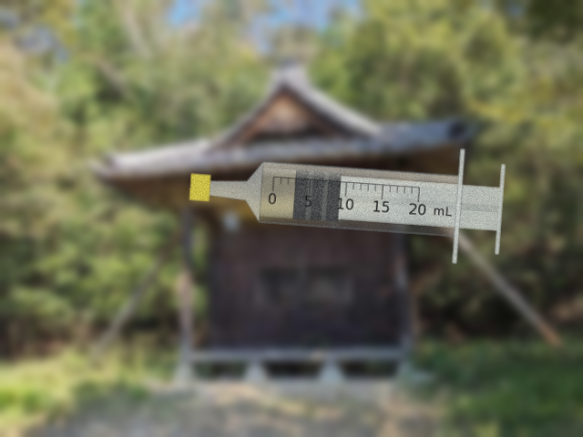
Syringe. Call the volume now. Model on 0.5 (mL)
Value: 3 (mL)
